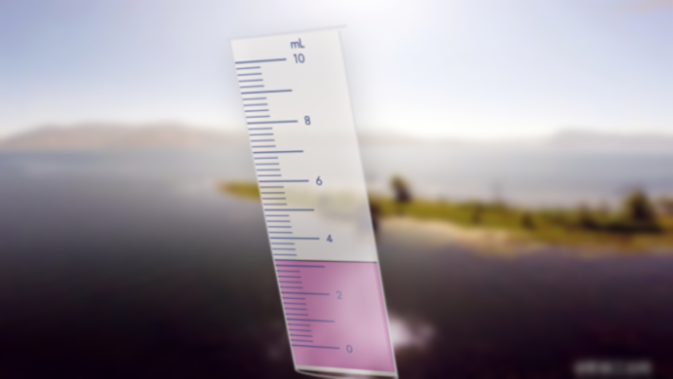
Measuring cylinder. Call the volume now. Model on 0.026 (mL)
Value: 3.2 (mL)
